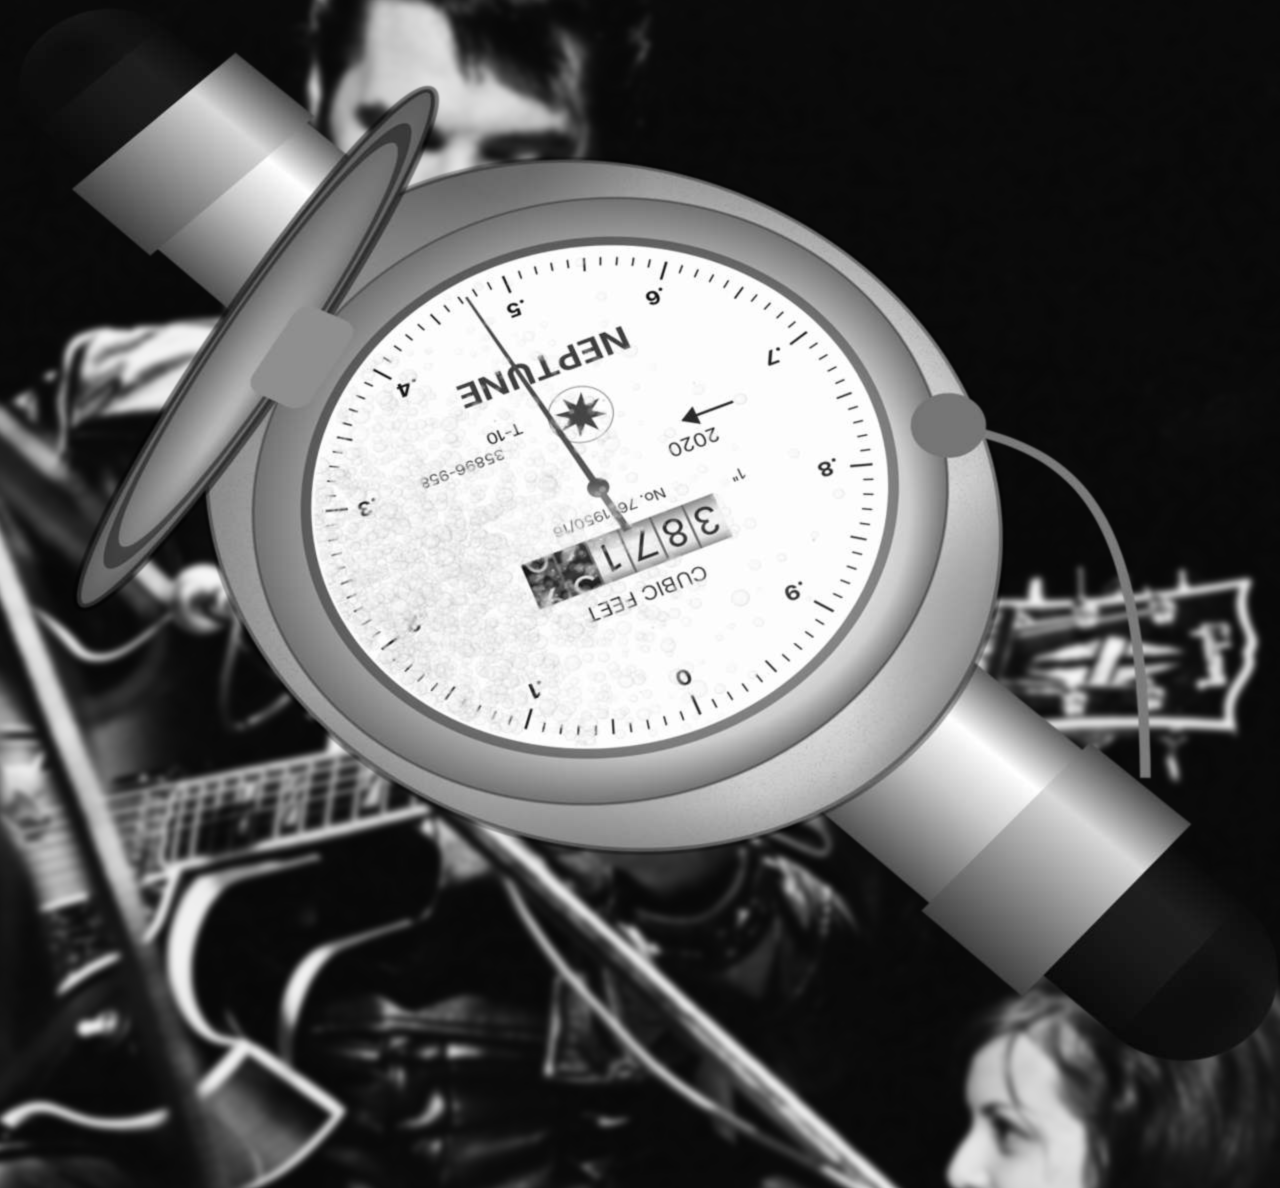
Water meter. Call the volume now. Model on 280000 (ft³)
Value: 387159.47 (ft³)
